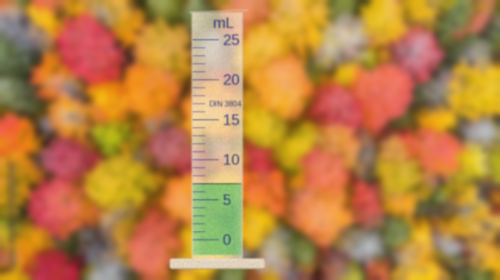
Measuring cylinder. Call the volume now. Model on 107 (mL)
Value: 7 (mL)
